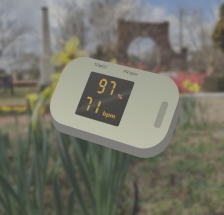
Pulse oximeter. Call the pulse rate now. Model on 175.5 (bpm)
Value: 71 (bpm)
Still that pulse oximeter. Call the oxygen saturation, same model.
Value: 97 (%)
